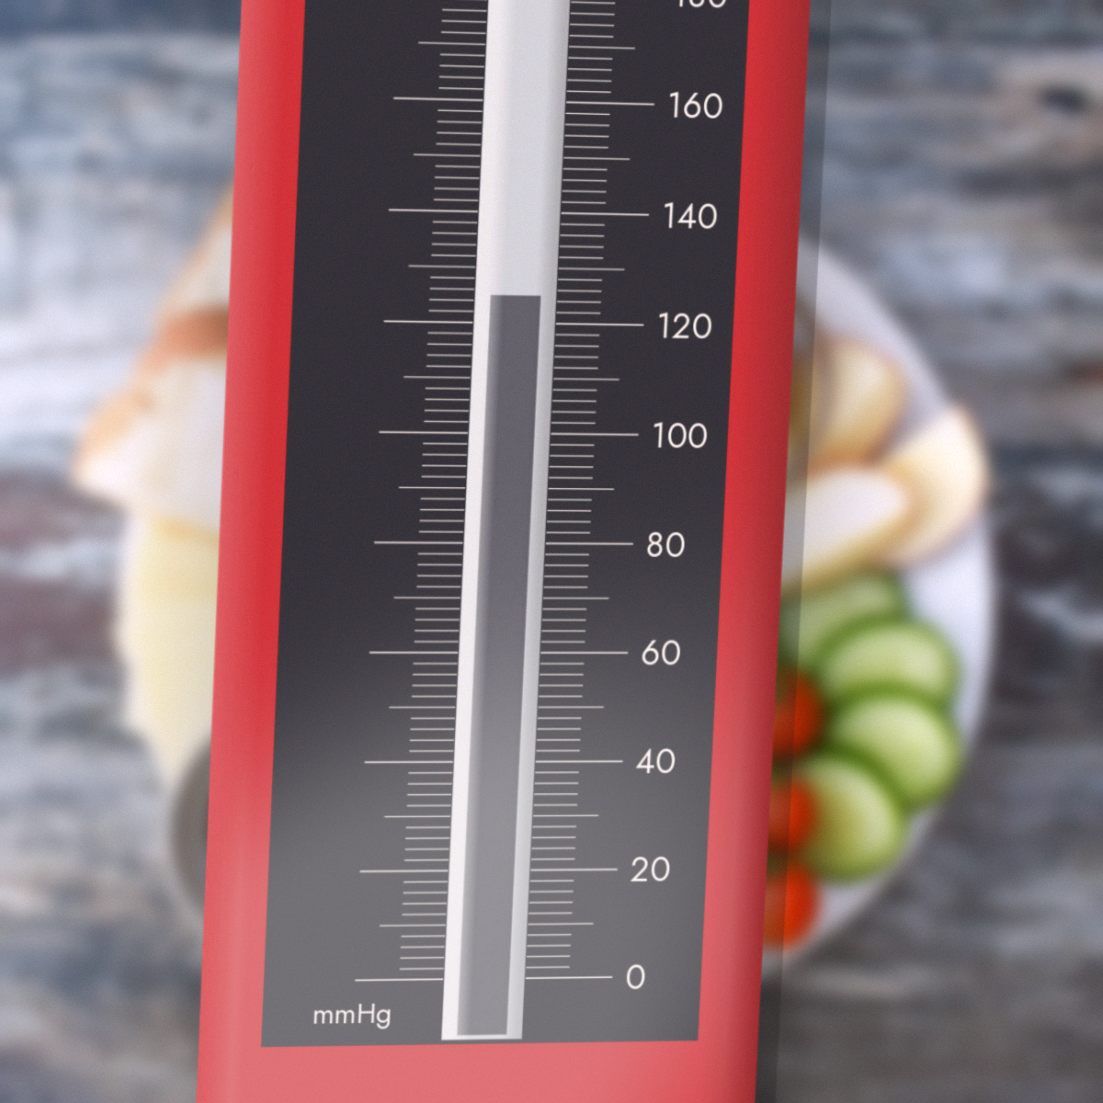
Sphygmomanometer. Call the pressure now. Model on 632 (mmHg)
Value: 125 (mmHg)
